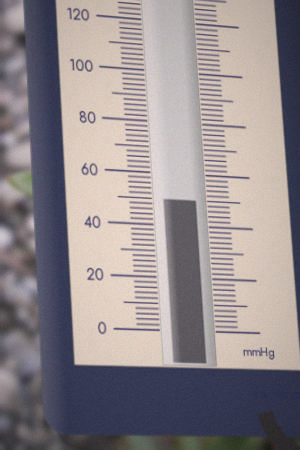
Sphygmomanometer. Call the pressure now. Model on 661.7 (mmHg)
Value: 50 (mmHg)
